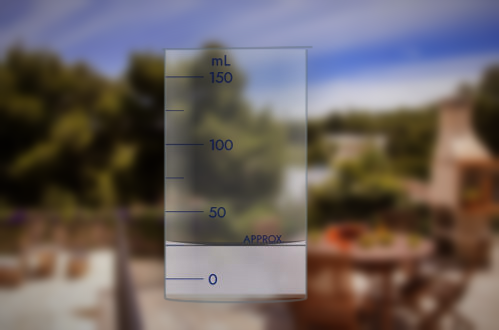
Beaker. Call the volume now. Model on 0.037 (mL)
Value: 25 (mL)
